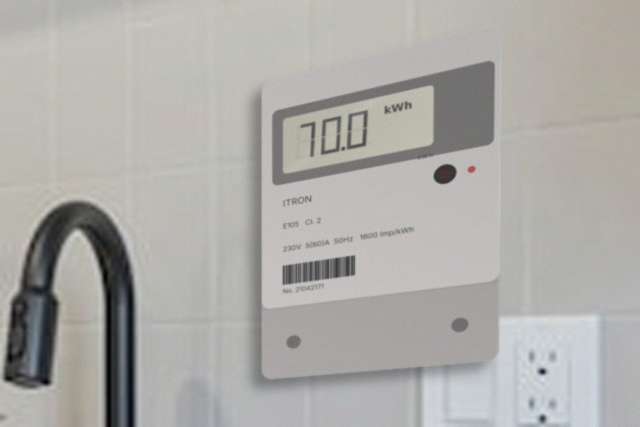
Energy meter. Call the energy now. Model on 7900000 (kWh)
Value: 70.0 (kWh)
